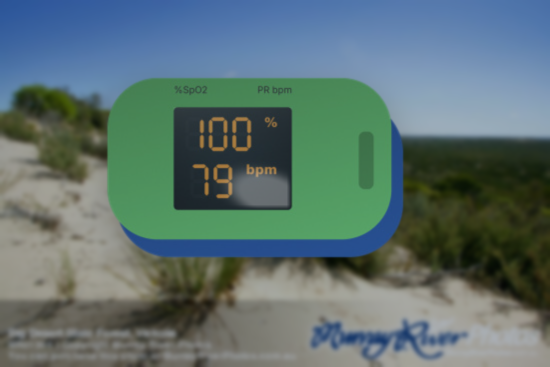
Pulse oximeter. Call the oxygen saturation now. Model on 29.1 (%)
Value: 100 (%)
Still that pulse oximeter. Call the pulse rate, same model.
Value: 79 (bpm)
